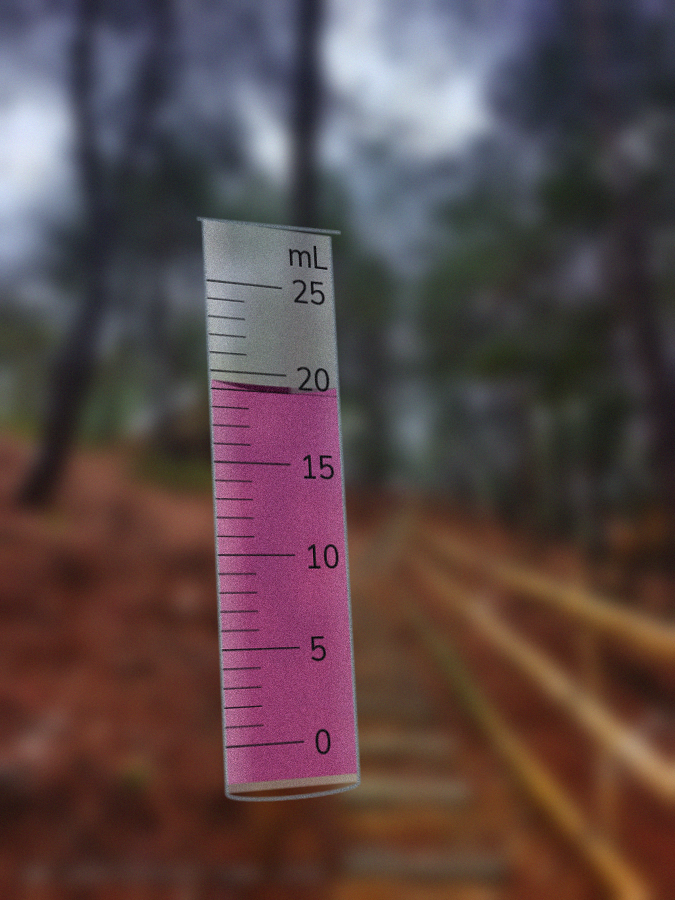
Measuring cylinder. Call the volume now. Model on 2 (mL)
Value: 19 (mL)
